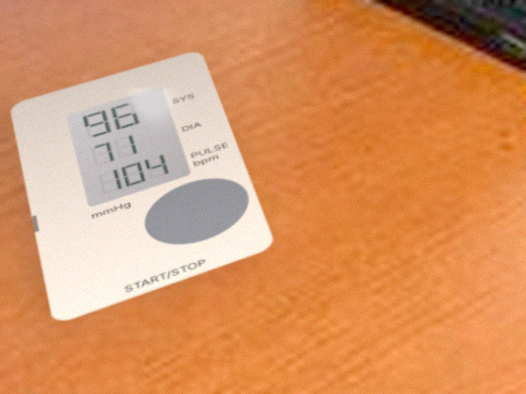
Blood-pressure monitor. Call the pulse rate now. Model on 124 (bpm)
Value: 104 (bpm)
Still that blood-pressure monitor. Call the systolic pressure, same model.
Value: 96 (mmHg)
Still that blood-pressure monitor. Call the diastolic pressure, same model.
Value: 71 (mmHg)
